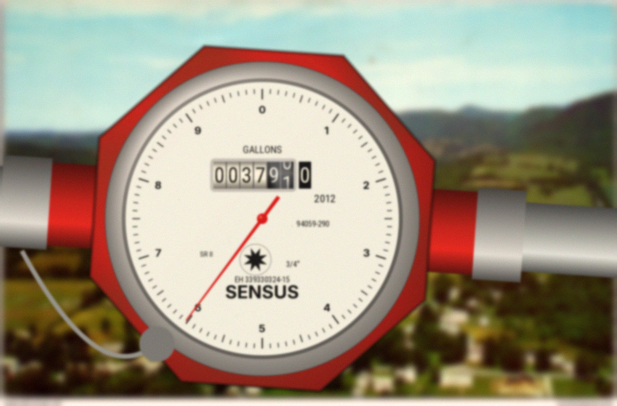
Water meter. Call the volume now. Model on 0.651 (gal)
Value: 37906.0 (gal)
